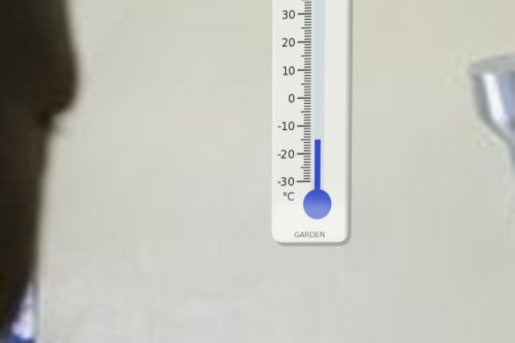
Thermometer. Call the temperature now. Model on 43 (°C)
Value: -15 (°C)
